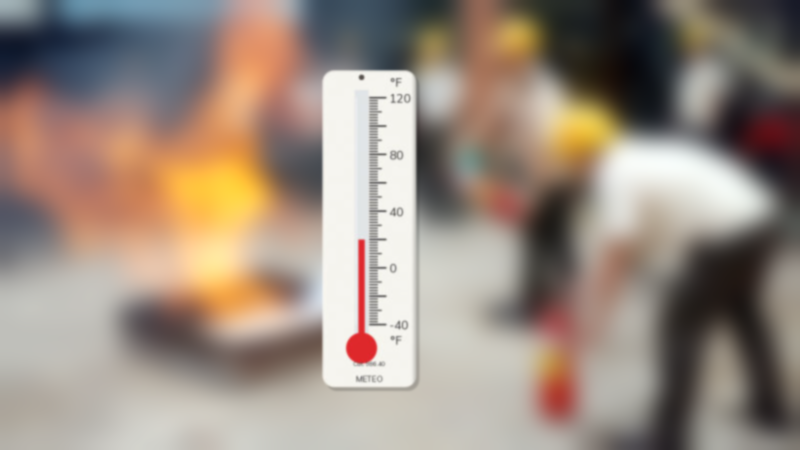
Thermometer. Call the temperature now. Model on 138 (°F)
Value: 20 (°F)
